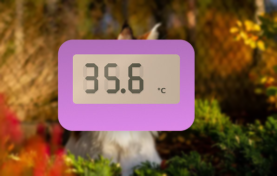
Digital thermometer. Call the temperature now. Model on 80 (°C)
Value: 35.6 (°C)
